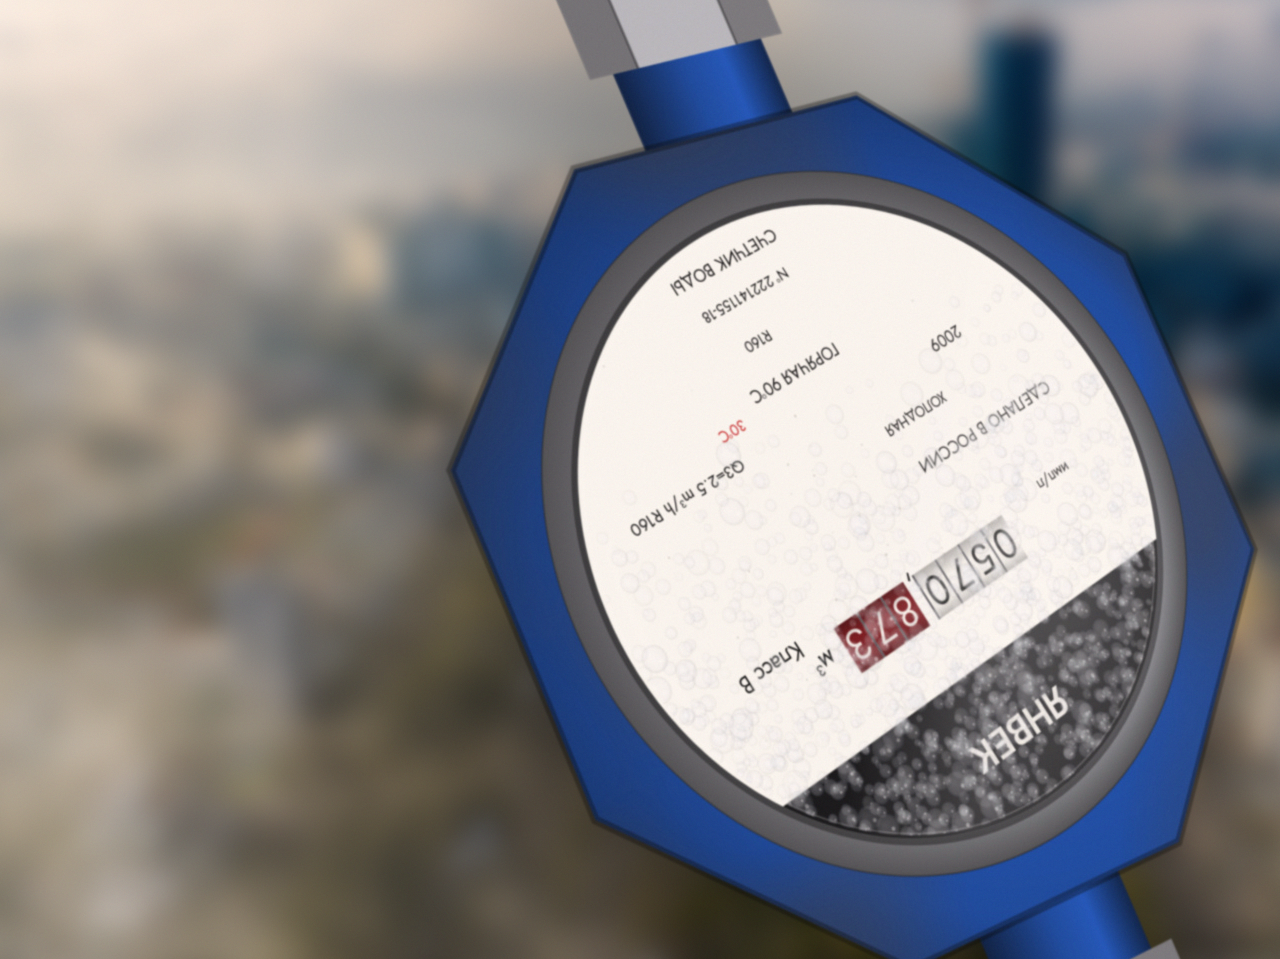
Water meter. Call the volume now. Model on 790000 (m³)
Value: 570.873 (m³)
